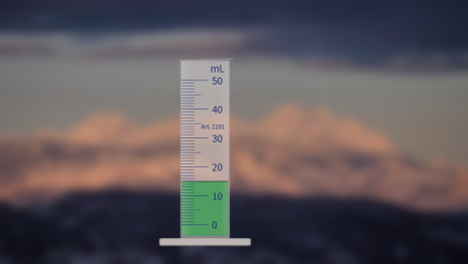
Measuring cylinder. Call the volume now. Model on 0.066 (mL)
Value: 15 (mL)
